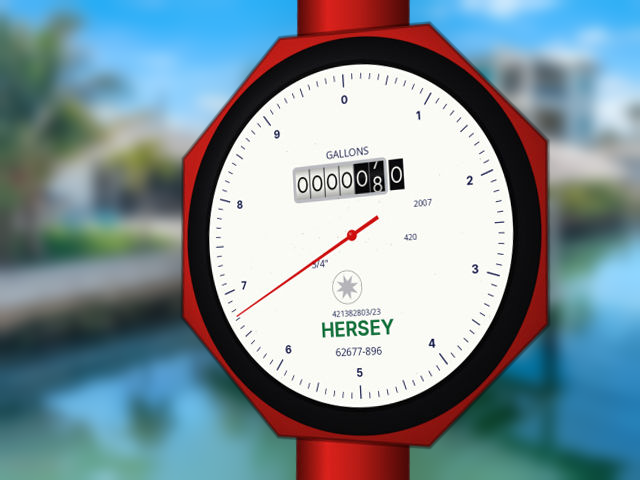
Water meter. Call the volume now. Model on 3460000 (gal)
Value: 76.7 (gal)
